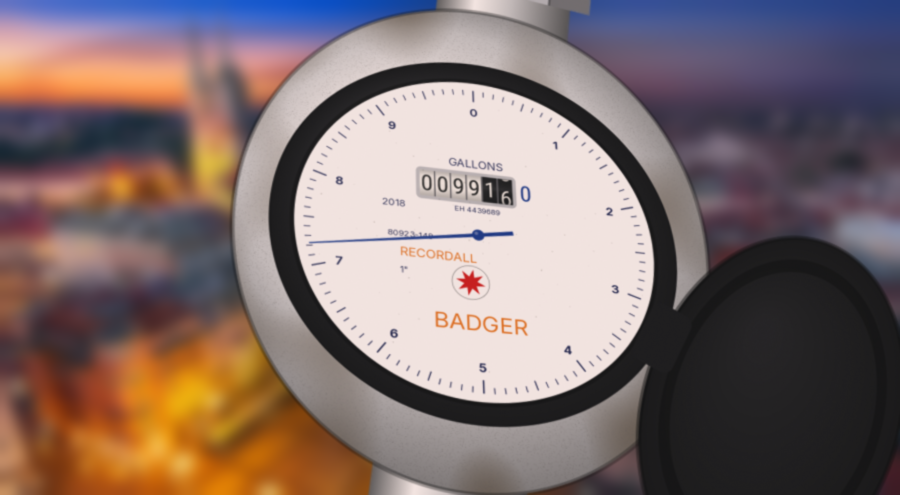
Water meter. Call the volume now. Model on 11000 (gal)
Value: 99157.2 (gal)
